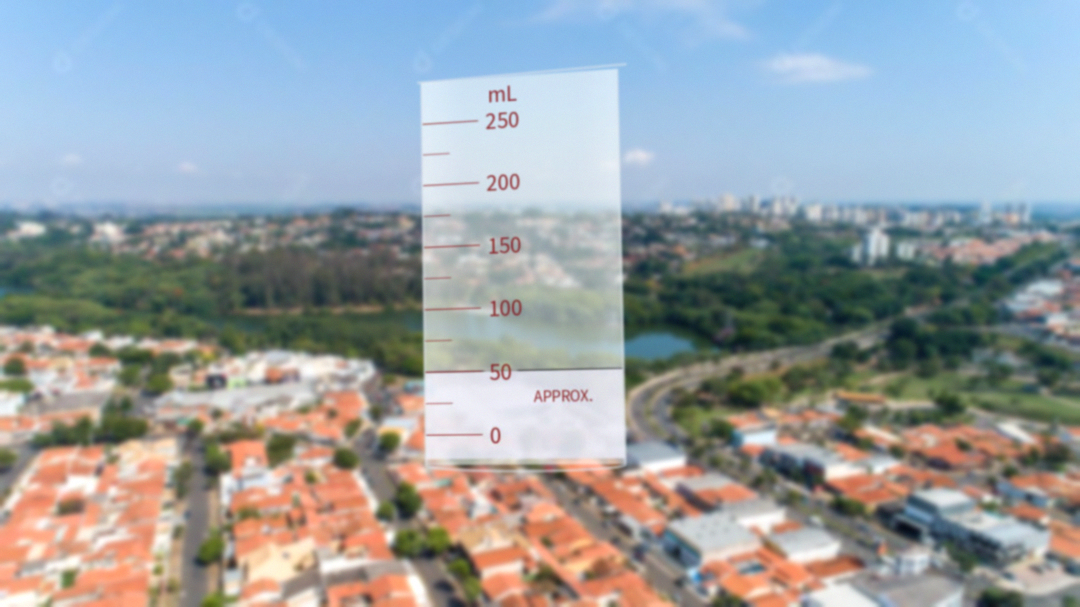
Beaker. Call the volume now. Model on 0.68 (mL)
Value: 50 (mL)
